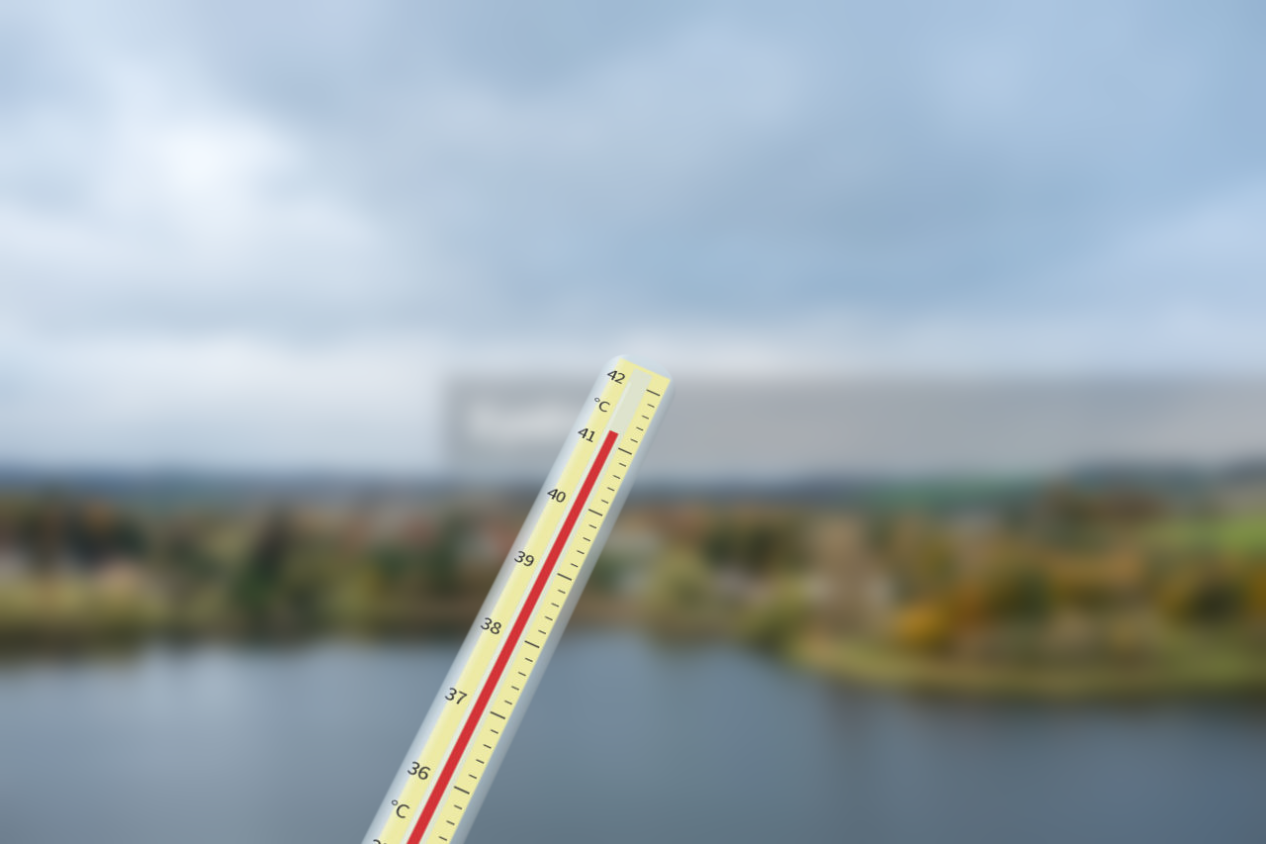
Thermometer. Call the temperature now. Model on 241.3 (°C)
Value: 41.2 (°C)
